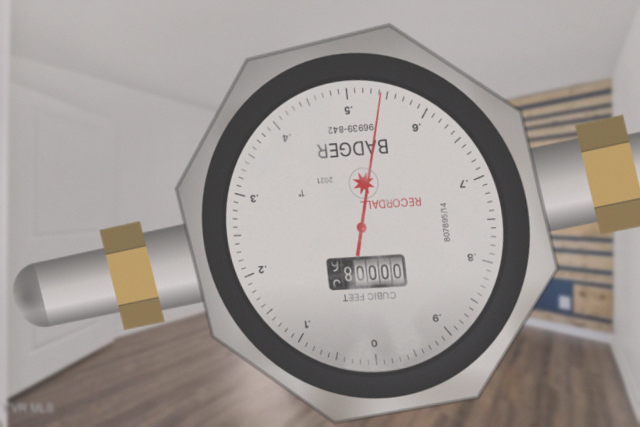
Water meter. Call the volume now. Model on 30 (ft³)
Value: 85.54 (ft³)
